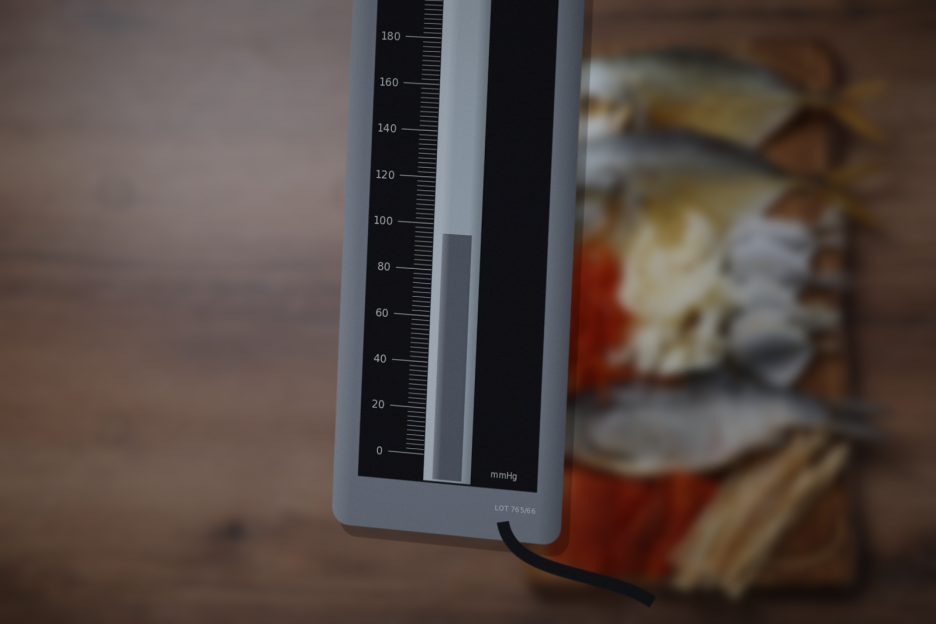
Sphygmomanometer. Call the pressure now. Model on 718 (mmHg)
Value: 96 (mmHg)
